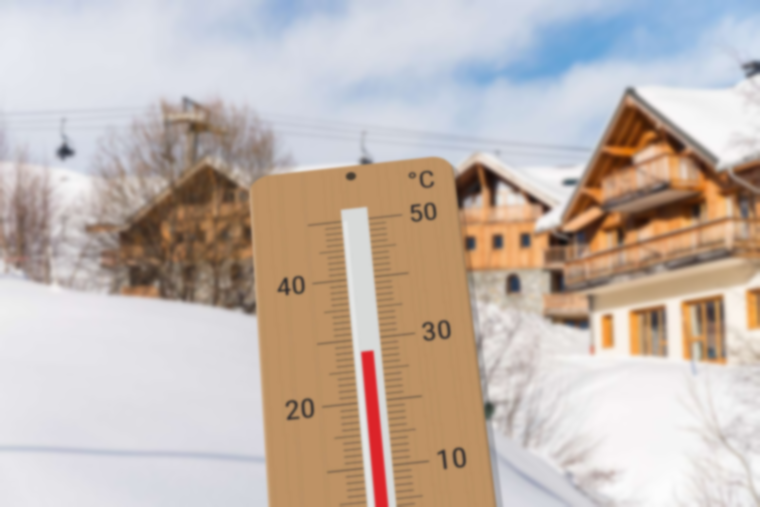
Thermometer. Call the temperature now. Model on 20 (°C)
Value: 28 (°C)
